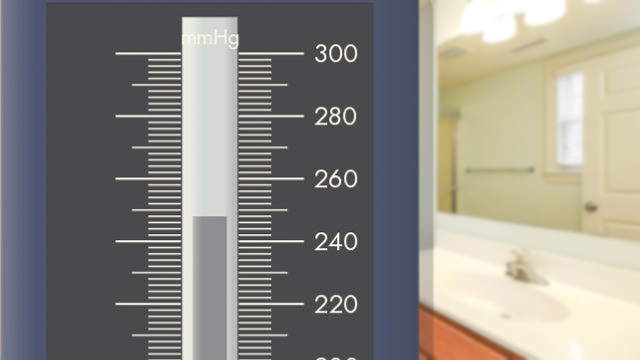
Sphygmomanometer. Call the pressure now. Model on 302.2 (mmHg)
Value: 248 (mmHg)
